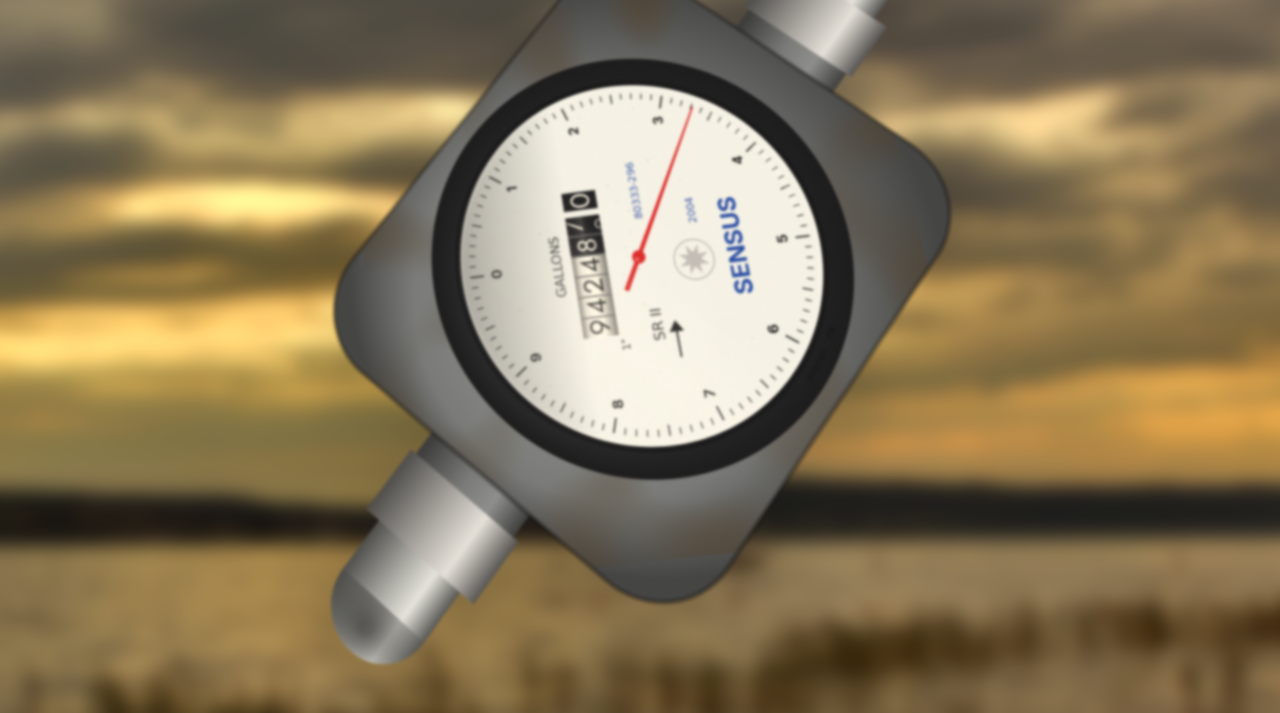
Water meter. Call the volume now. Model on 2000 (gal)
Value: 9424873.3 (gal)
